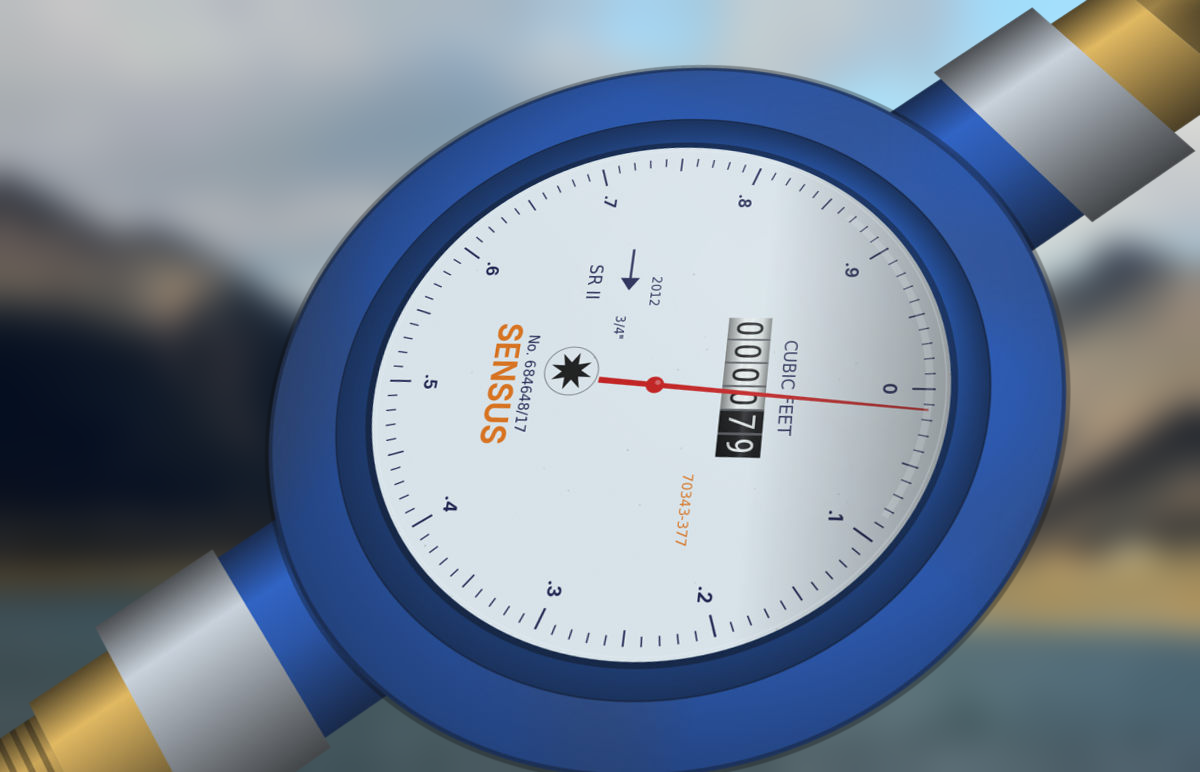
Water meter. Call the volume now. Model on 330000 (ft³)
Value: 79.01 (ft³)
